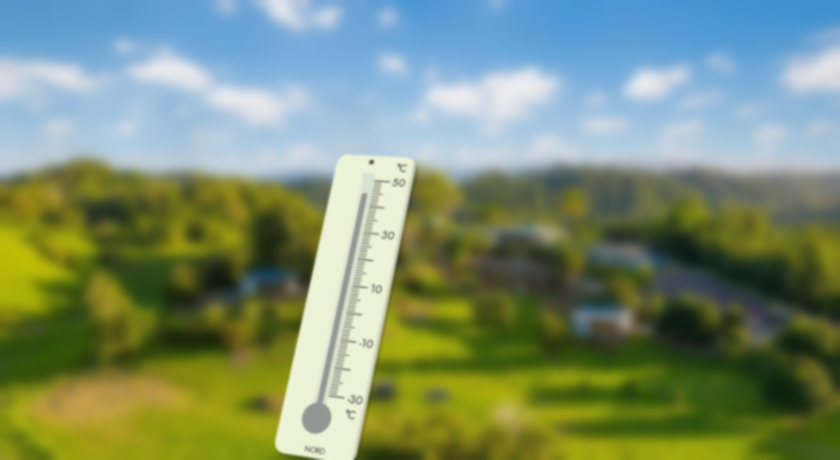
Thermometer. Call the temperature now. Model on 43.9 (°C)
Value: 45 (°C)
